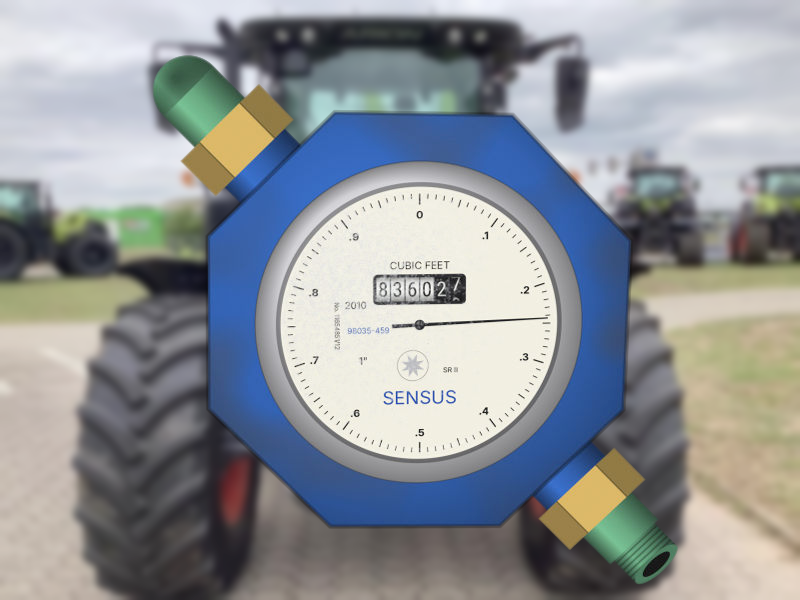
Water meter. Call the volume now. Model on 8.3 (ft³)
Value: 836027.24 (ft³)
